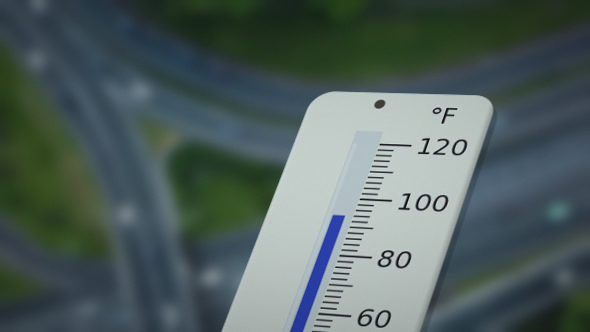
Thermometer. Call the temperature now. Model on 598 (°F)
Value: 94 (°F)
